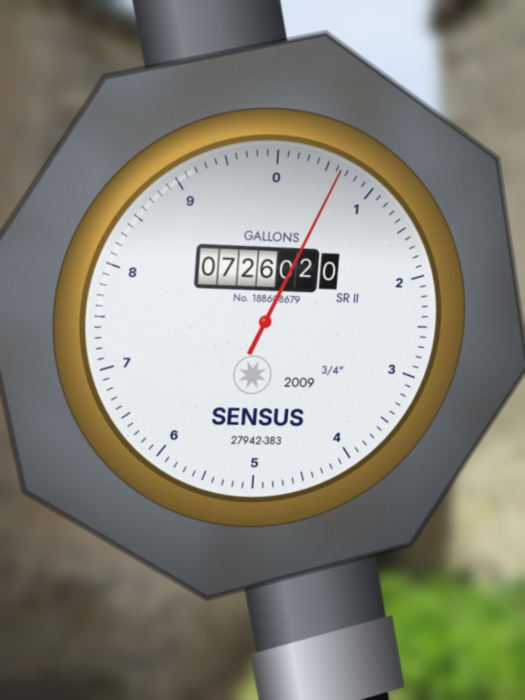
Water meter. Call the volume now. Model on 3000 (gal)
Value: 726020.6 (gal)
